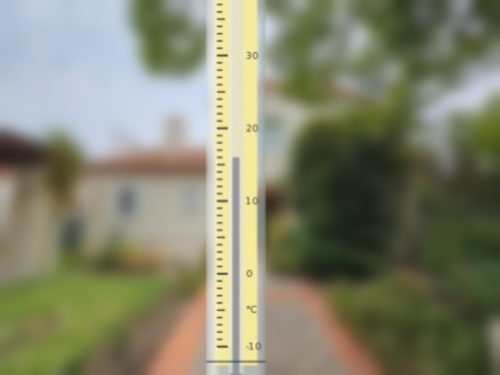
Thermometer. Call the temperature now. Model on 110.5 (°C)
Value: 16 (°C)
